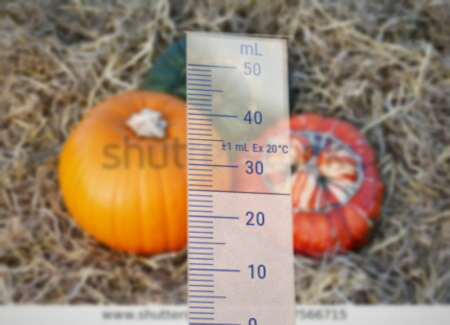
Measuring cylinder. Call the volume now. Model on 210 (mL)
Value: 25 (mL)
